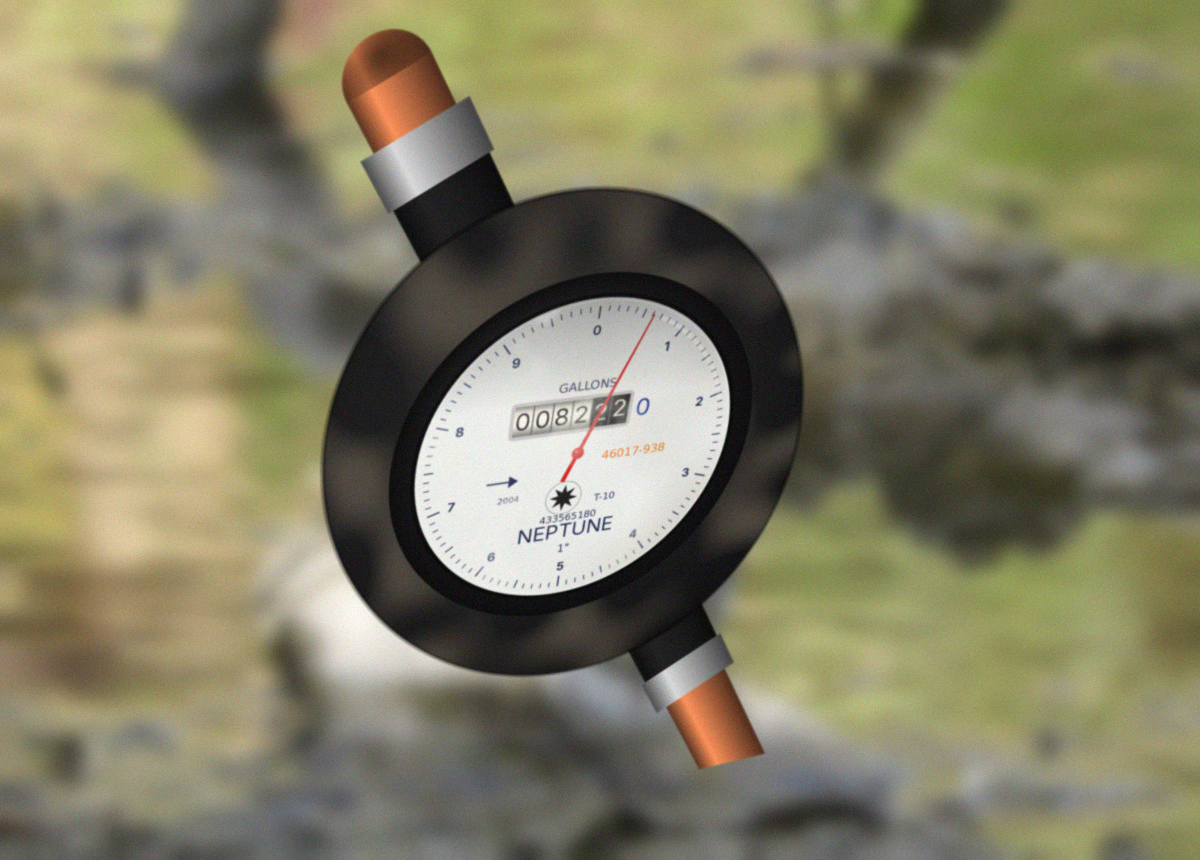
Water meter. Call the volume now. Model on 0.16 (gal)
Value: 82220.6 (gal)
